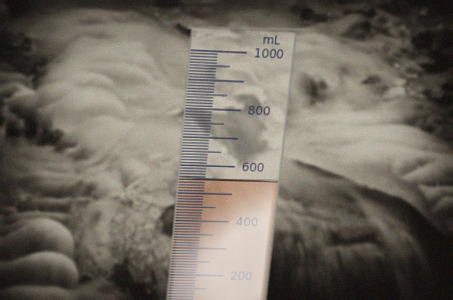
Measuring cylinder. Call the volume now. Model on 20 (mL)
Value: 550 (mL)
